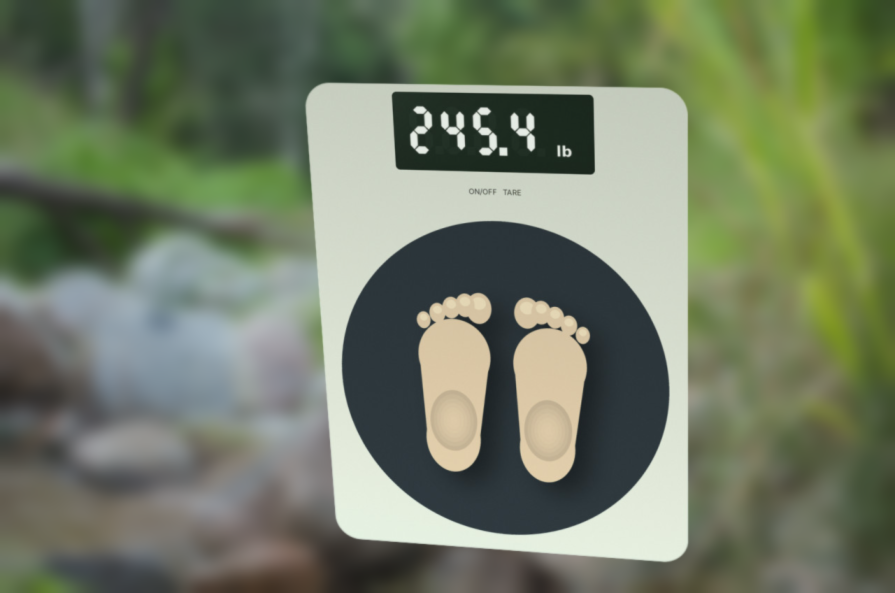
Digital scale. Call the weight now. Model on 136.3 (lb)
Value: 245.4 (lb)
